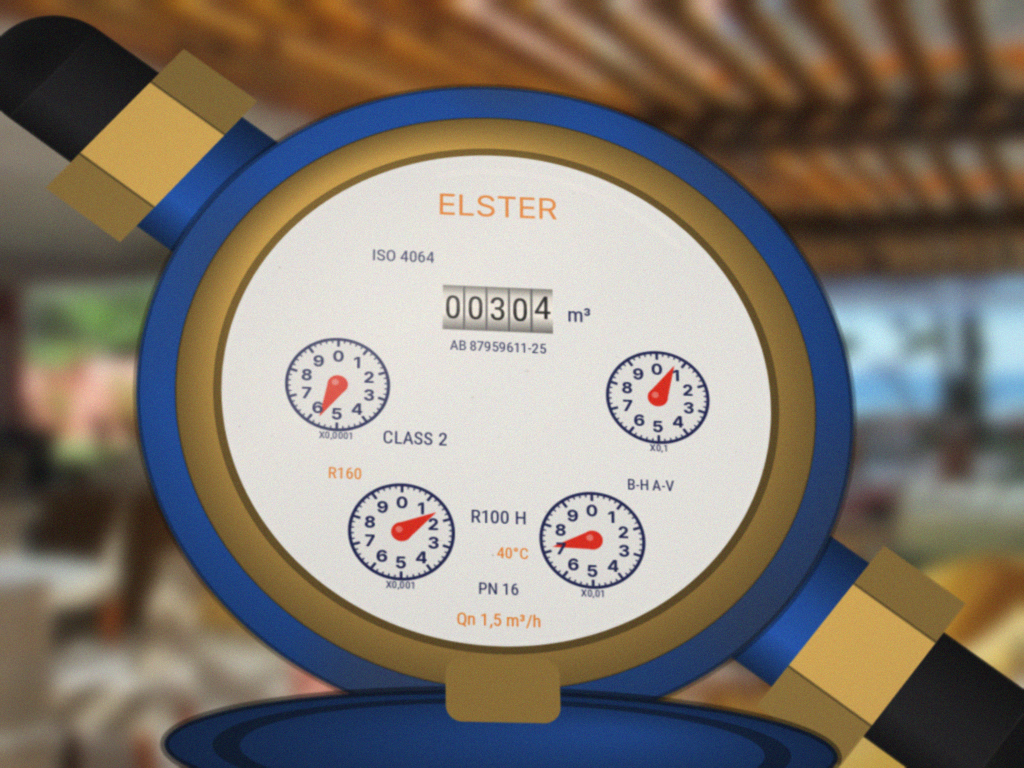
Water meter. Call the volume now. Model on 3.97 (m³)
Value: 304.0715 (m³)
